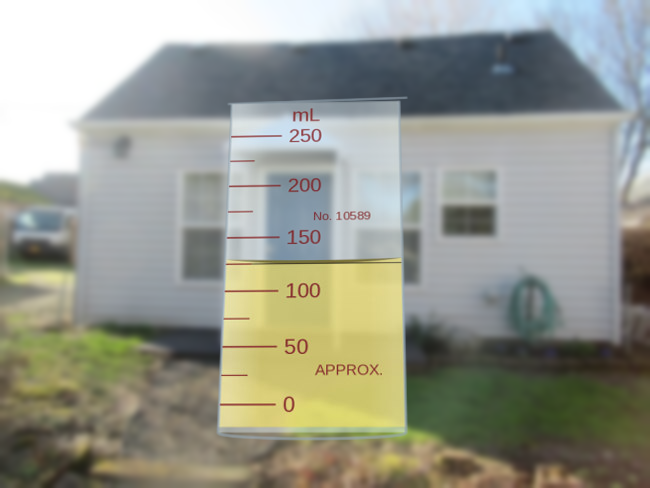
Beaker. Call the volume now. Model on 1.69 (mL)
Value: 125 (mL)
